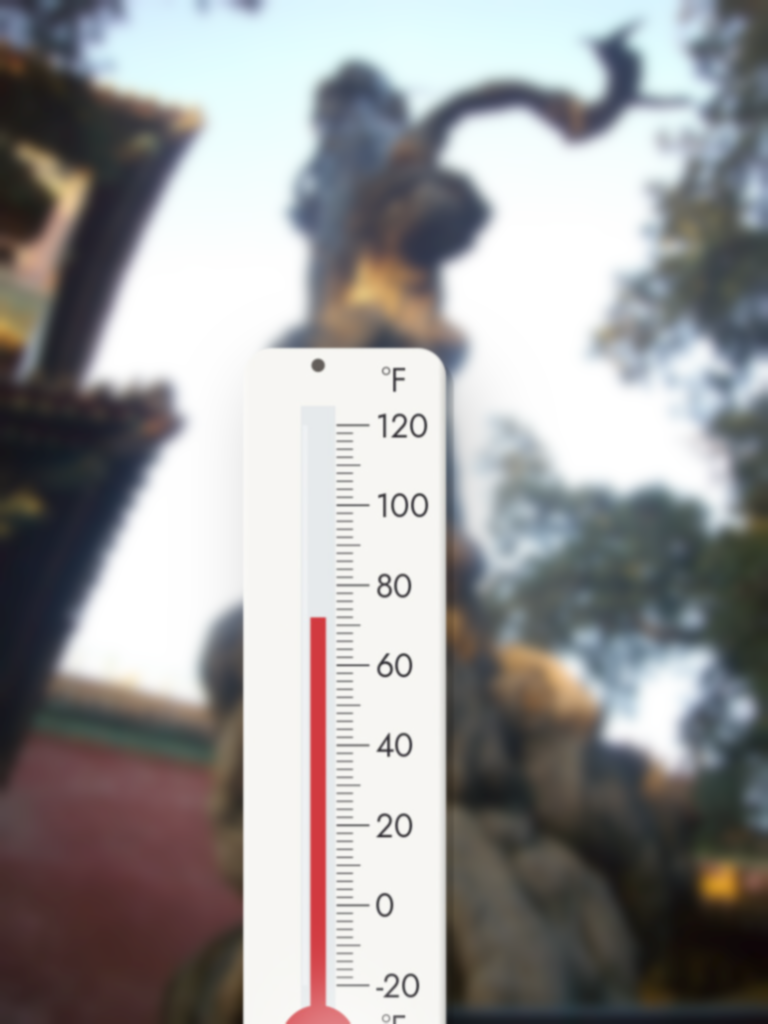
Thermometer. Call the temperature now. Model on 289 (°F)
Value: 72 (°F)
